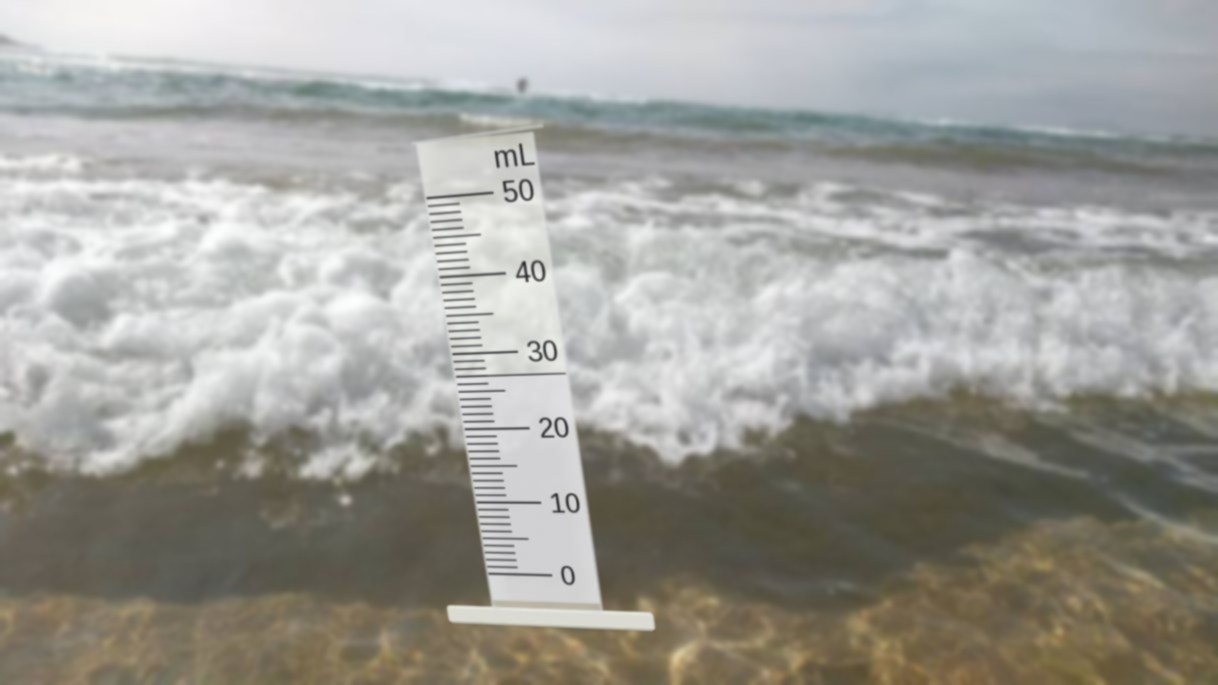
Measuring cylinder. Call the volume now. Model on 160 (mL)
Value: 27 (mL)
